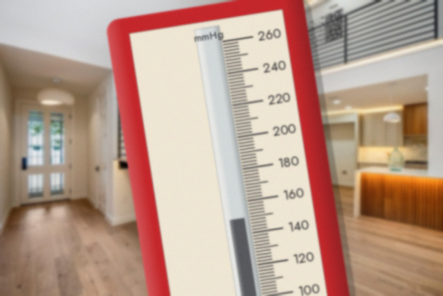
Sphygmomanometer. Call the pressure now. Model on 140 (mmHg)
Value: 150 (mmHg)
